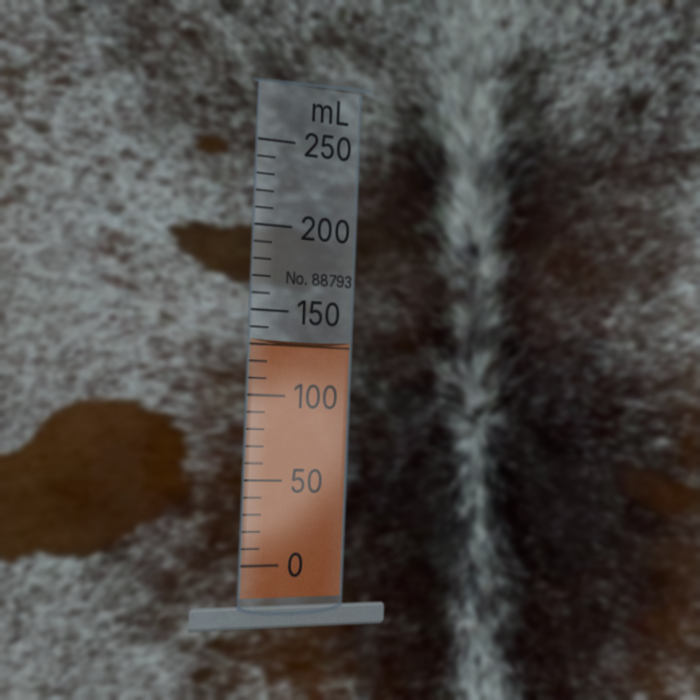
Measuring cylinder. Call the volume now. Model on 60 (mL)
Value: 130 (mL)
